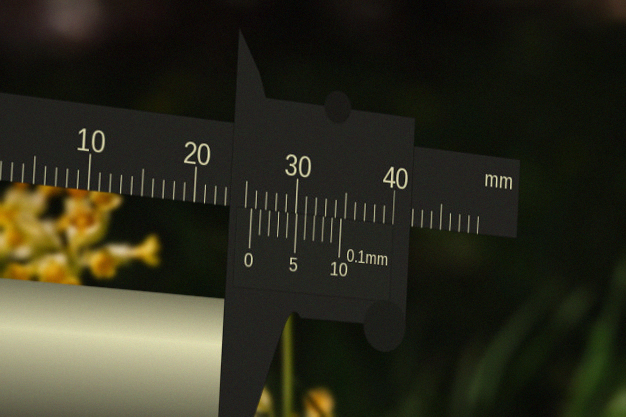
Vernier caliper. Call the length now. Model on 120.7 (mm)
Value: 25.6 (mm)
